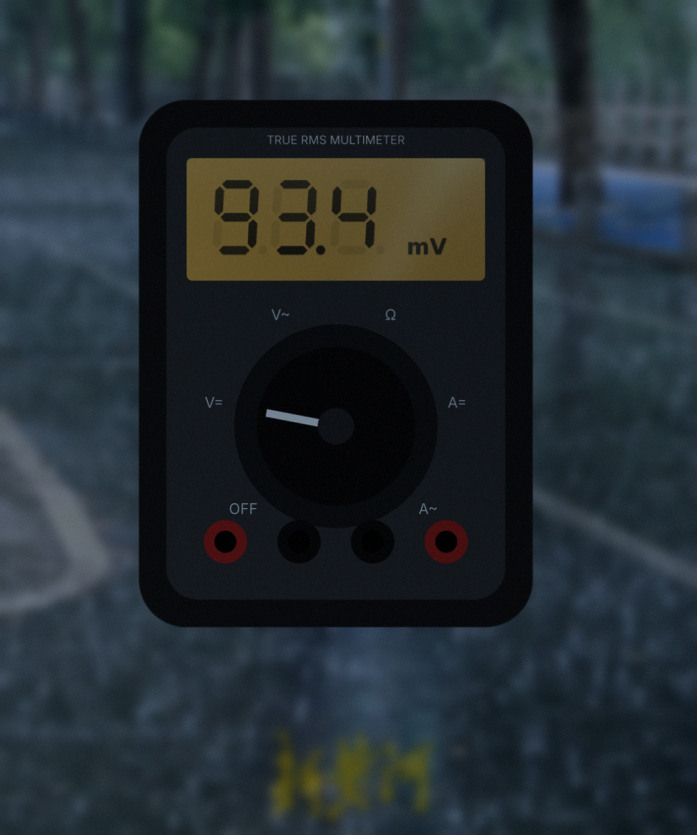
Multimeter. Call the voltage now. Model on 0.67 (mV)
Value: 93.4 (mV)
